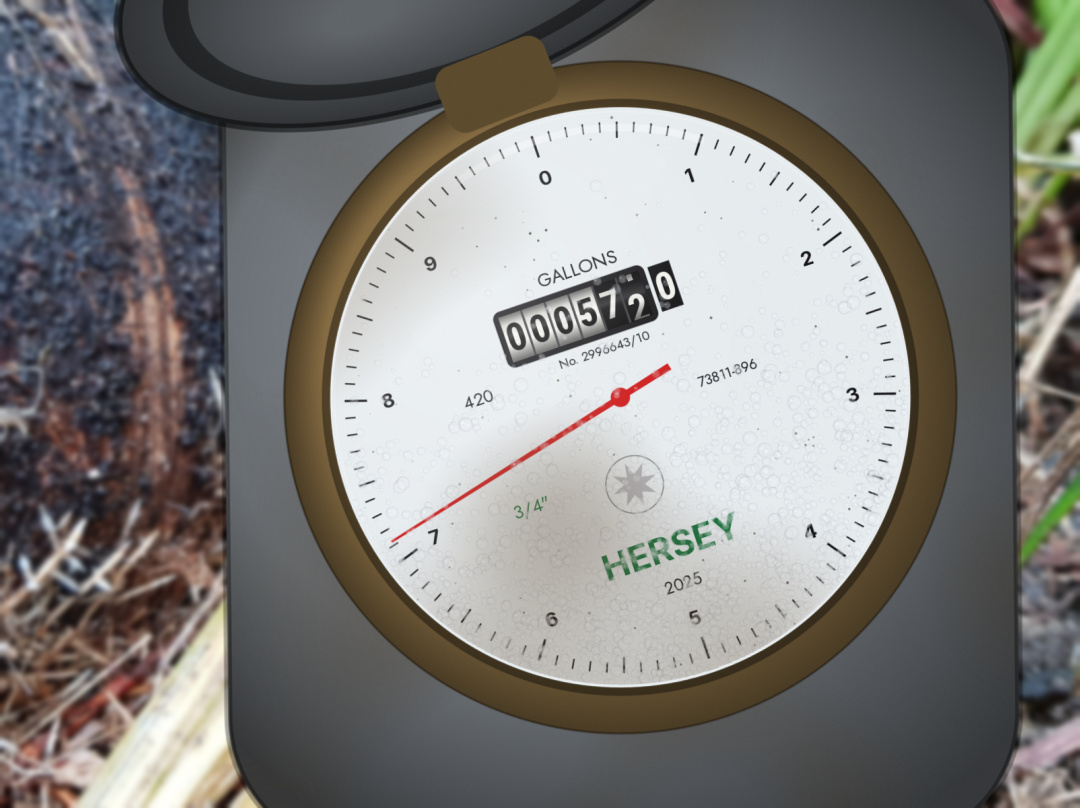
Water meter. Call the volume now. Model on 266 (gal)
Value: 5717.1 (gal)
